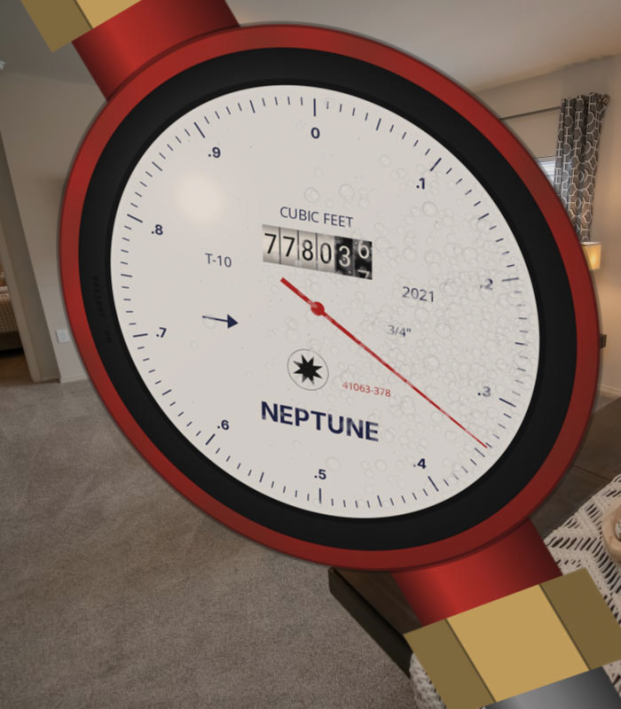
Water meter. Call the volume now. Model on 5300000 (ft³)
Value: 778036.34 (ft³)
